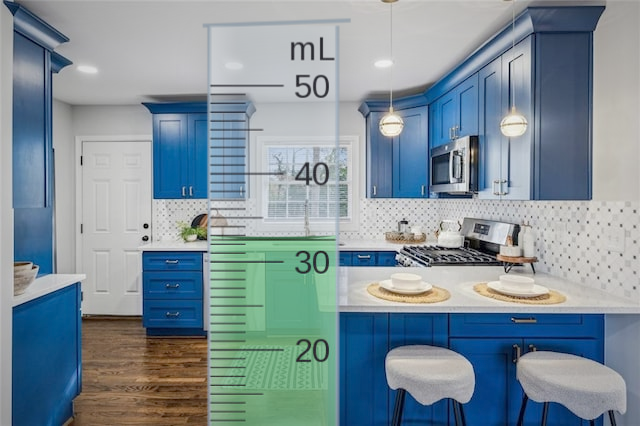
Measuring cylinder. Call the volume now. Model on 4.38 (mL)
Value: 32.5 (mL)
